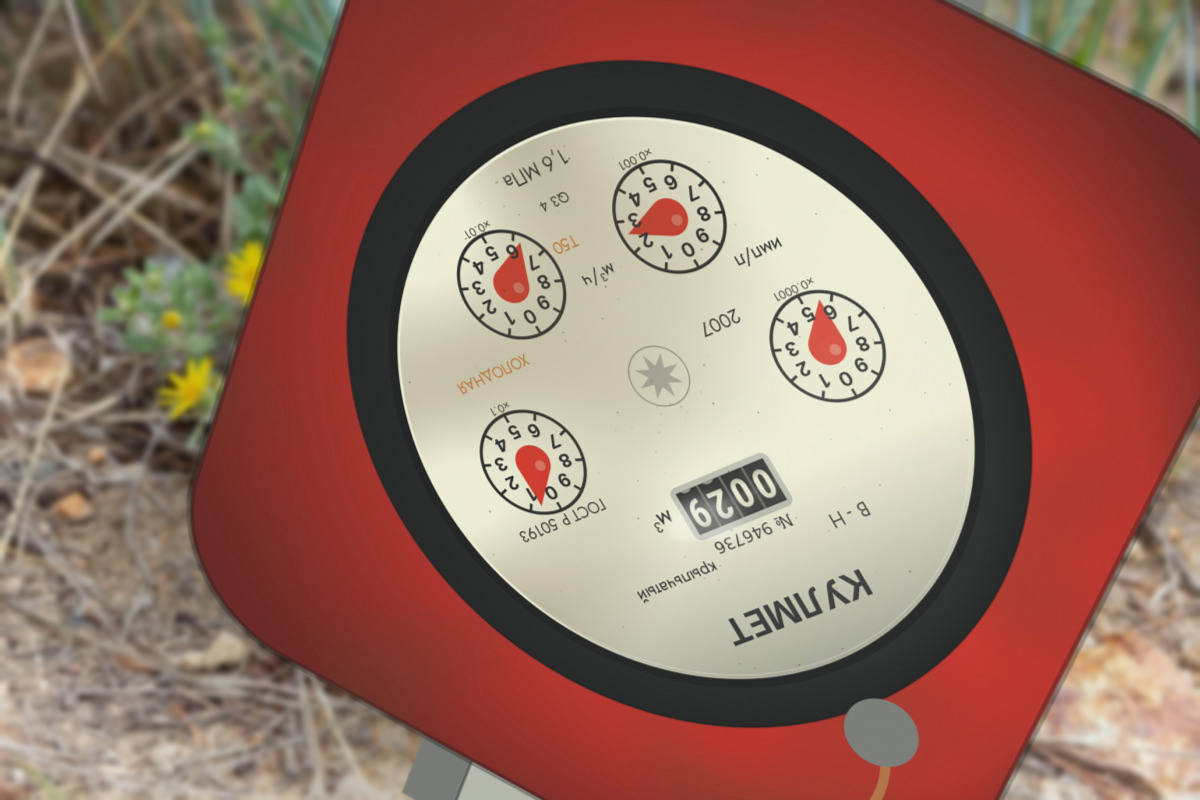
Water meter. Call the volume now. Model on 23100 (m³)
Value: 29.0625 (m³)
